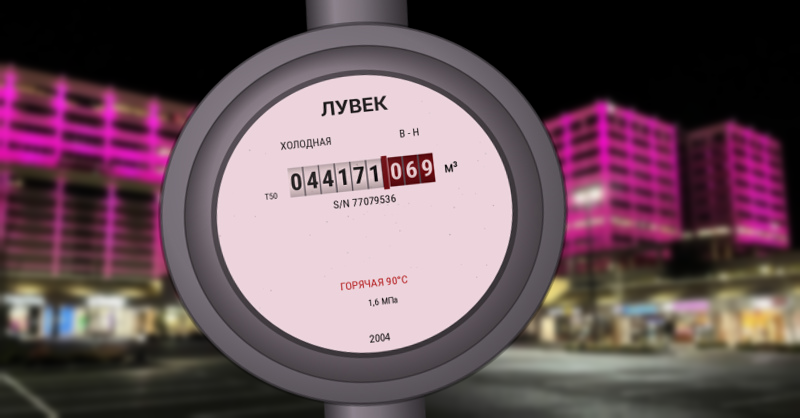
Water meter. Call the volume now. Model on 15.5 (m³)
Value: 44171.069 (m³)
